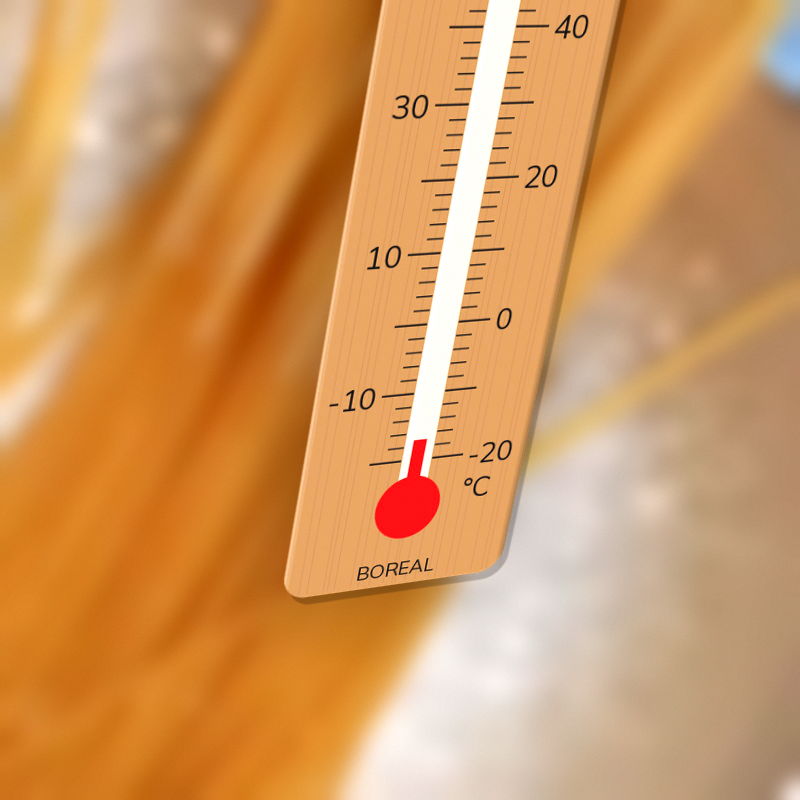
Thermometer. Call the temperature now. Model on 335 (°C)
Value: -17 (°C)
